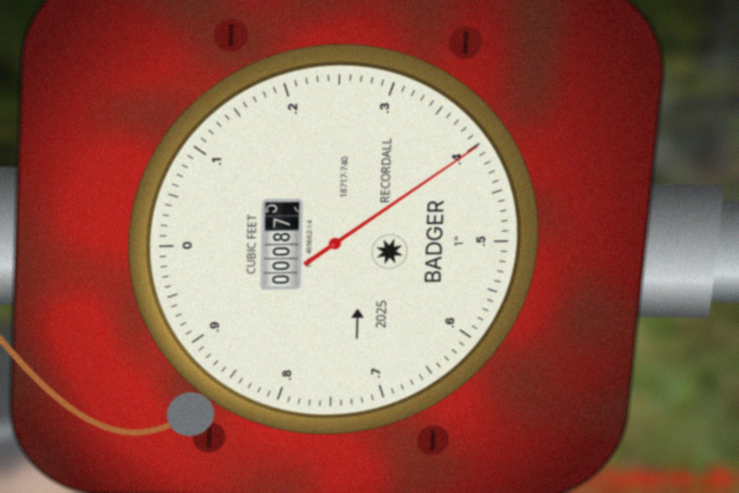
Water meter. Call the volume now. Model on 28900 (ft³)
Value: 875.40 (ft³)
